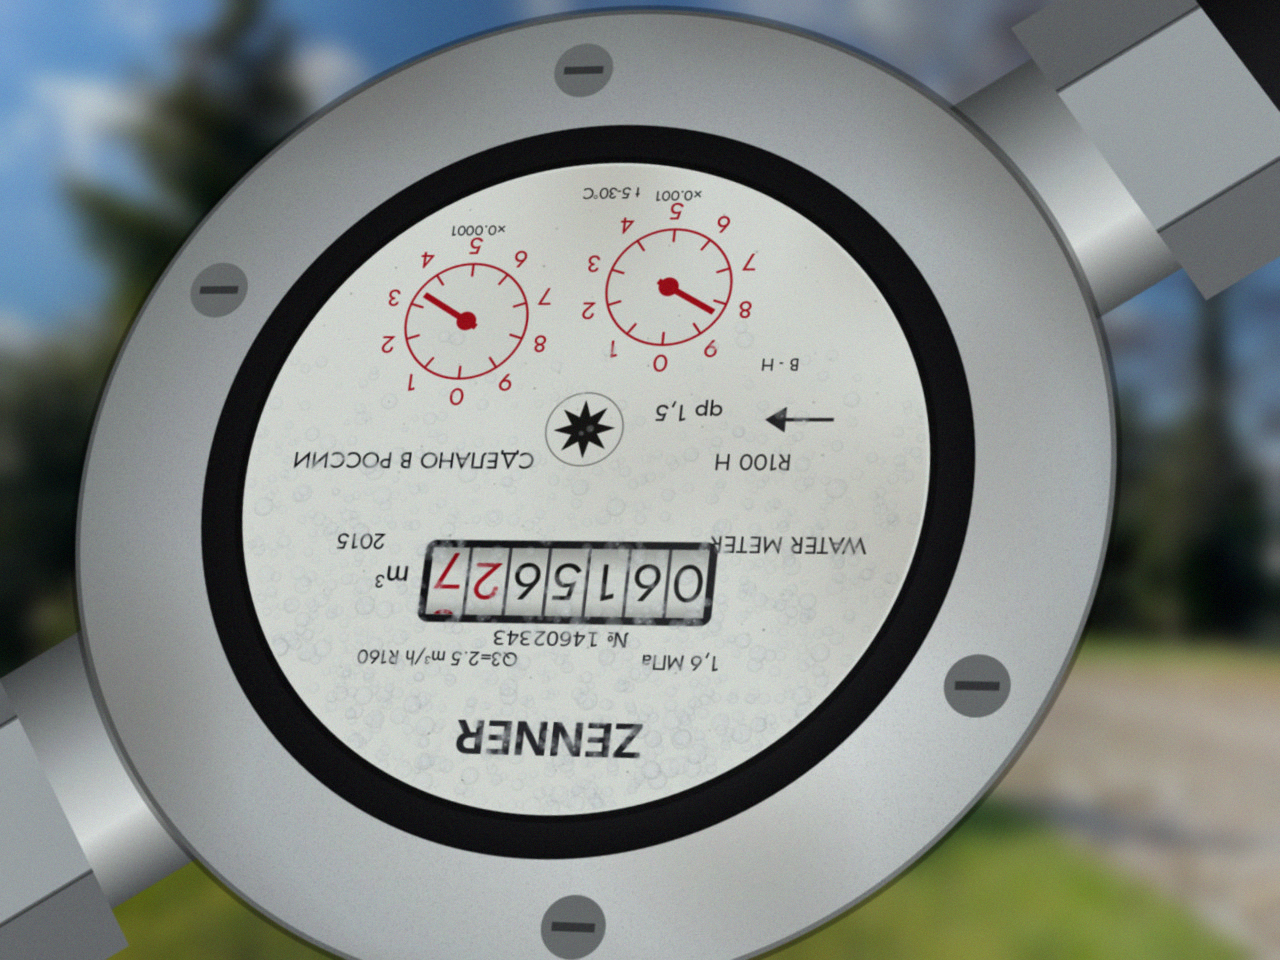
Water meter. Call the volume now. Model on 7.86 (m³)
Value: 6156.2683 (m³)
